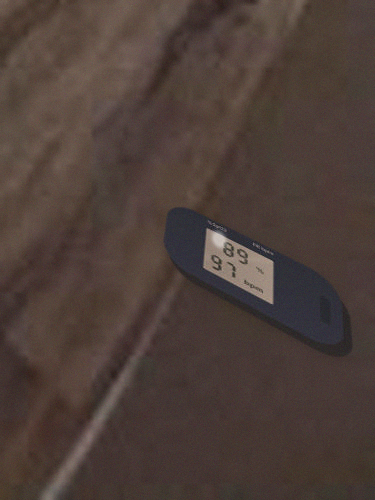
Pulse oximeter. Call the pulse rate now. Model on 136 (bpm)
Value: 97 (bpm)
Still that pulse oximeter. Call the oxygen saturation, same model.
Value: 89 (%)
